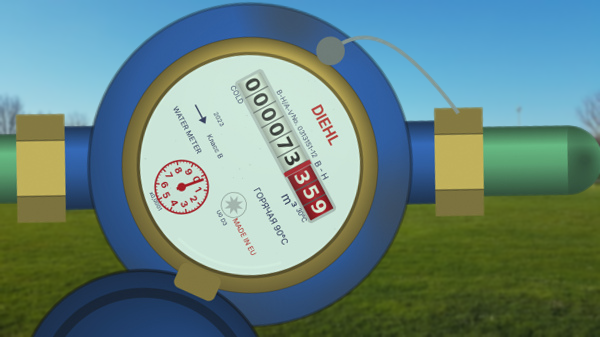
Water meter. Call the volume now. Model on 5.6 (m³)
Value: 73.3590 (m³)
